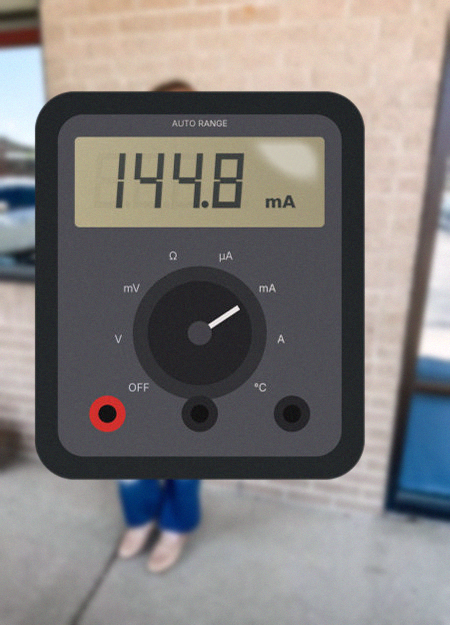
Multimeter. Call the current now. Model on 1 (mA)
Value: 144.8 (mA)
